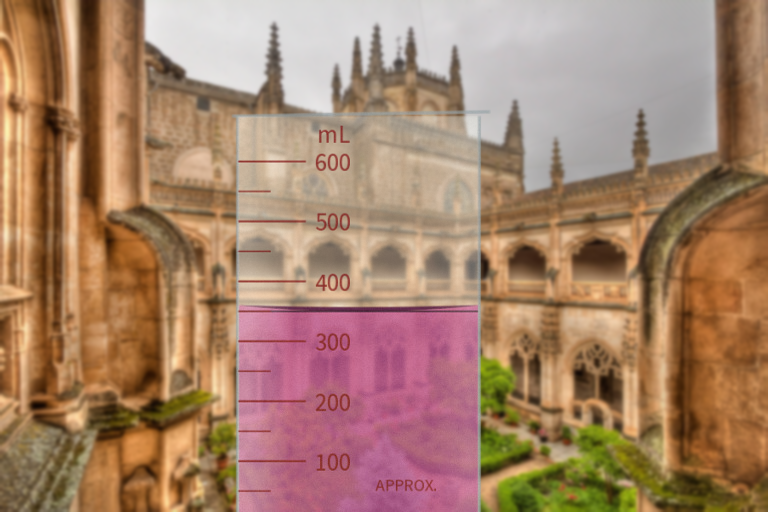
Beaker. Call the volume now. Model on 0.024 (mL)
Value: 350 (mL)
